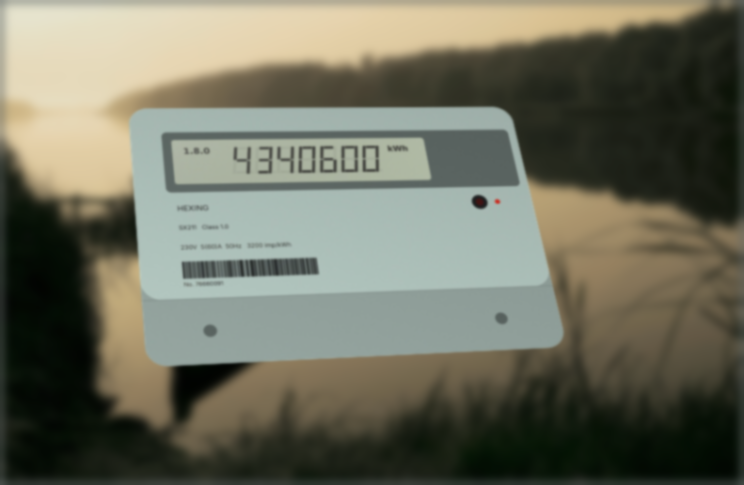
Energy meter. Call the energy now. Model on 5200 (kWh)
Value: 4340600 (kWh)
